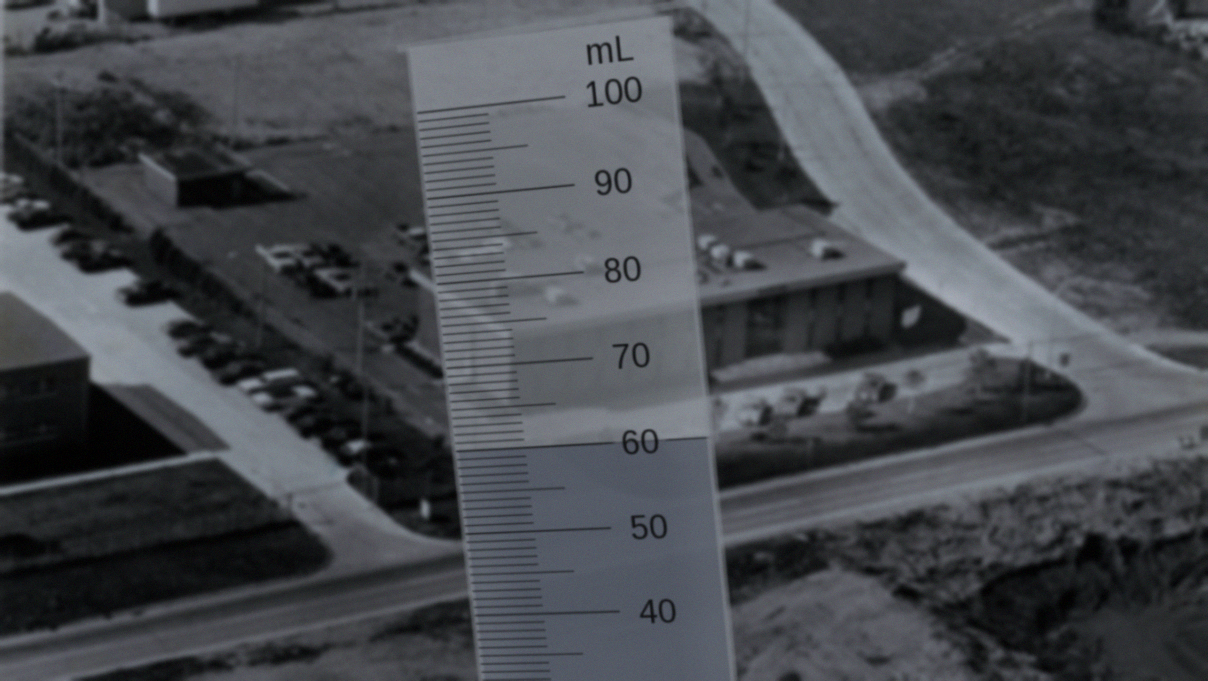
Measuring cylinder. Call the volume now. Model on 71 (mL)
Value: 60 (mL)
